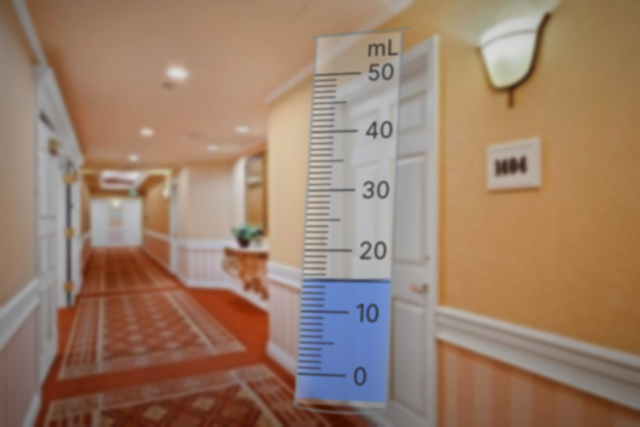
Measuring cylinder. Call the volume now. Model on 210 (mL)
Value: 15 (mL)
